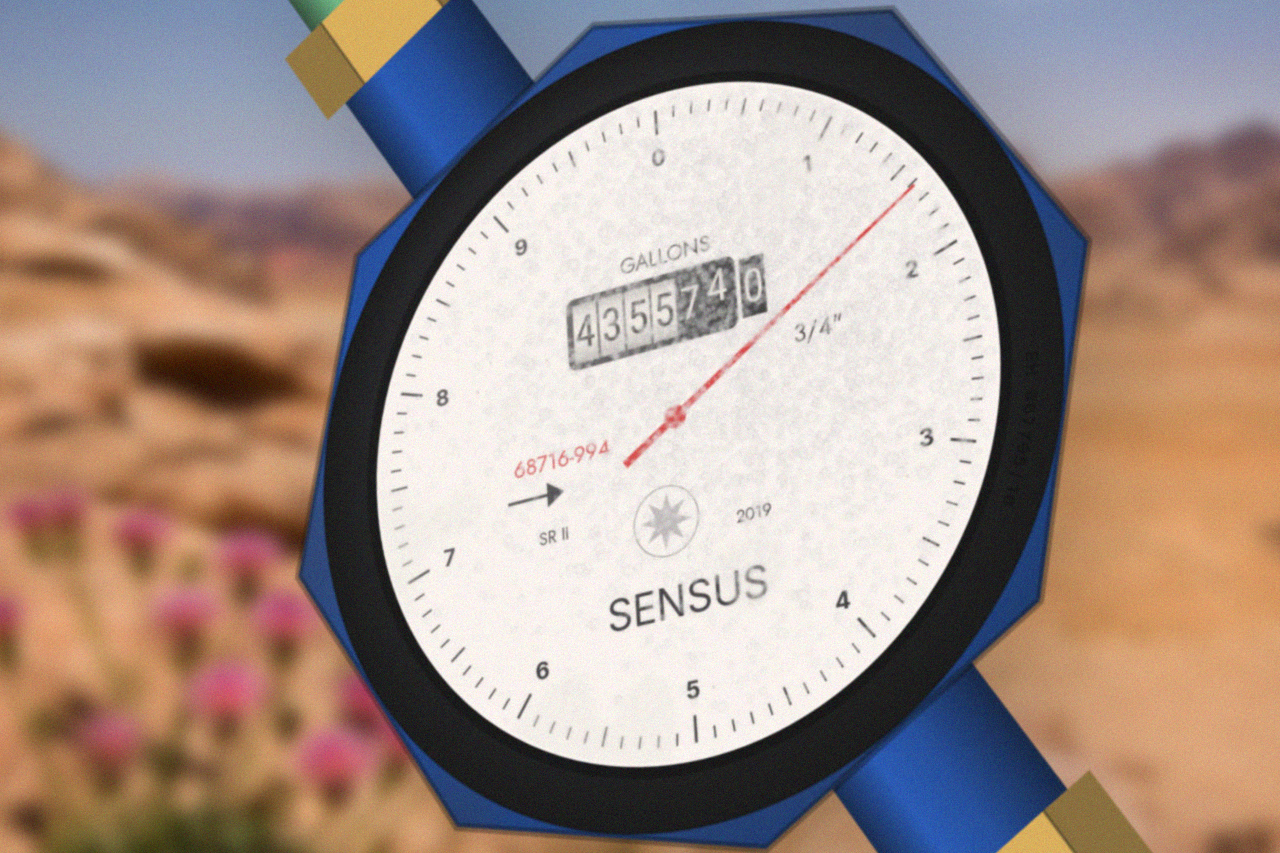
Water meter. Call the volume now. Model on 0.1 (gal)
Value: 4355741.6 (gal)
